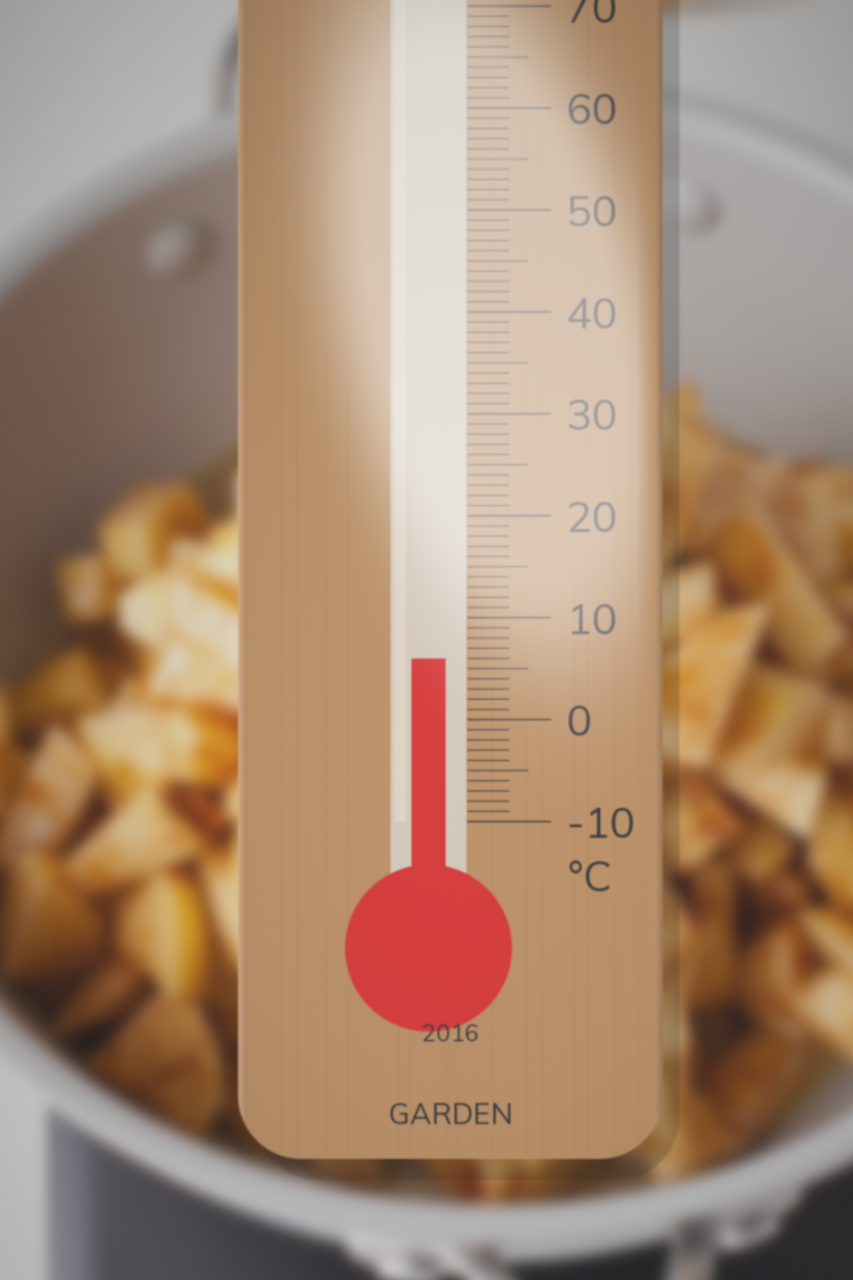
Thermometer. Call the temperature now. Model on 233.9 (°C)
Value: 6 (°C)
